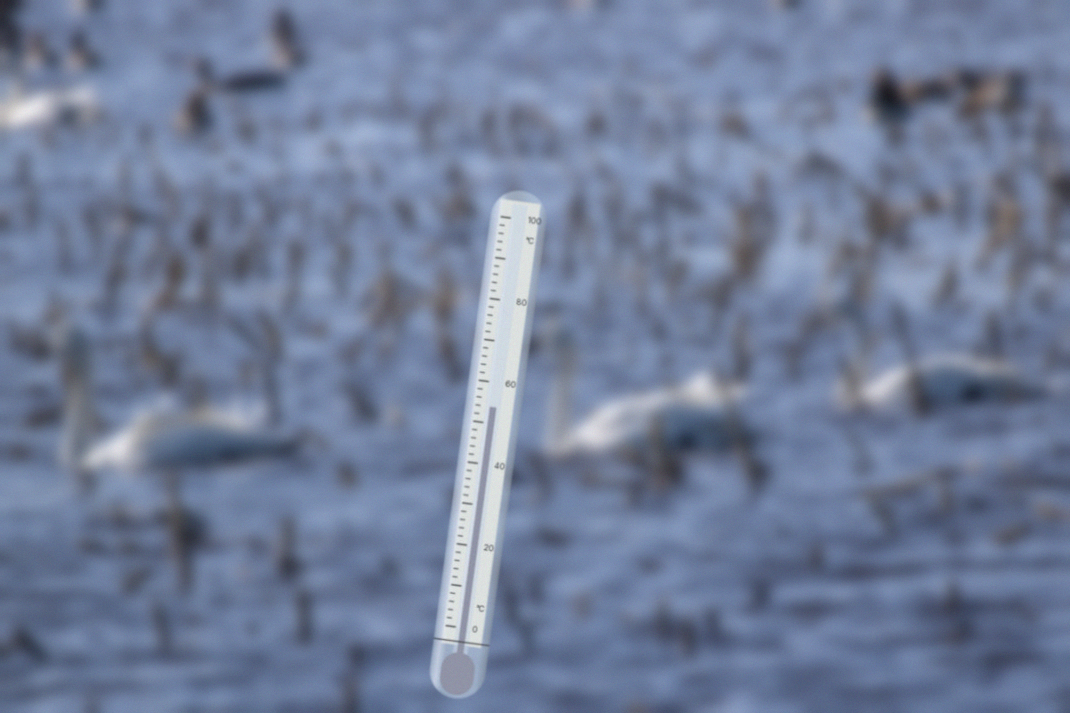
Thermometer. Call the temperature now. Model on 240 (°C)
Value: 54 (°C)
